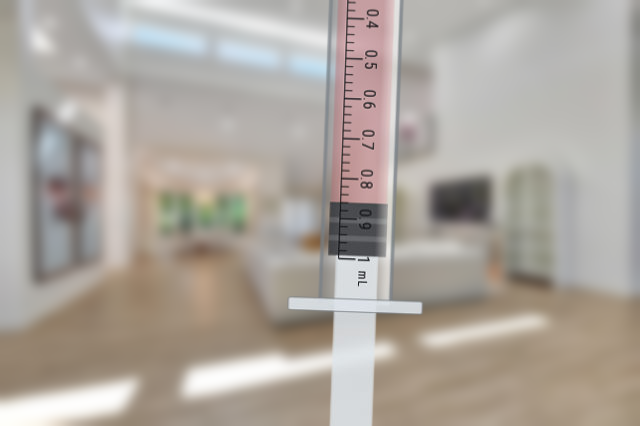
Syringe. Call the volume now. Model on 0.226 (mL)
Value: 0.86 (mL)
